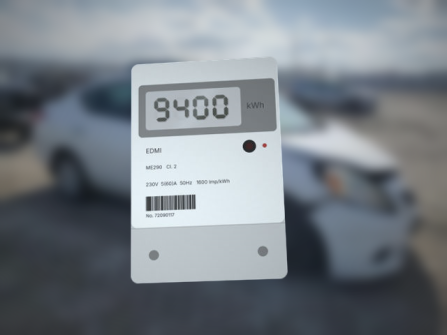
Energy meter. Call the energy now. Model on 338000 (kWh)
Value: 9400 (kWh)
